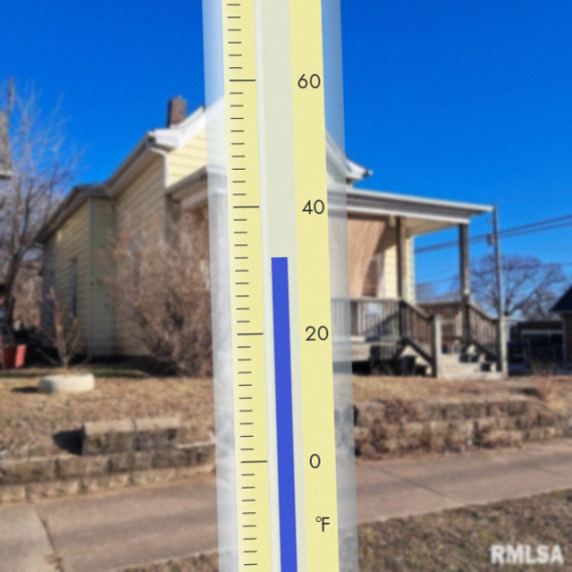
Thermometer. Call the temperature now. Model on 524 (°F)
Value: 32 (°F)
